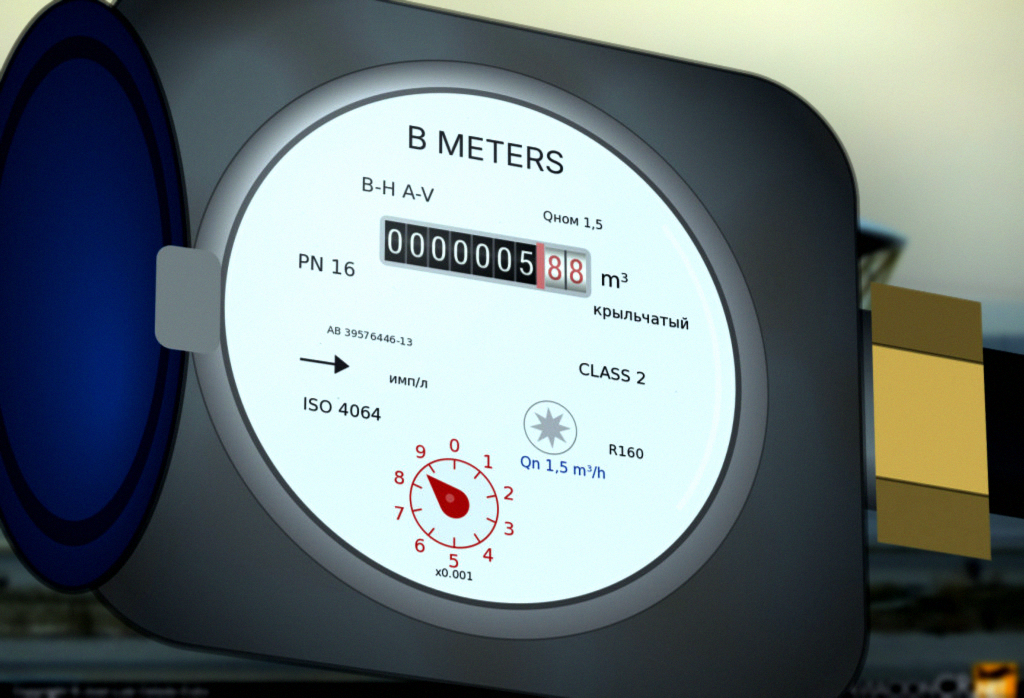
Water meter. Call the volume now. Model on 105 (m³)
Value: 5.888 (m³)
